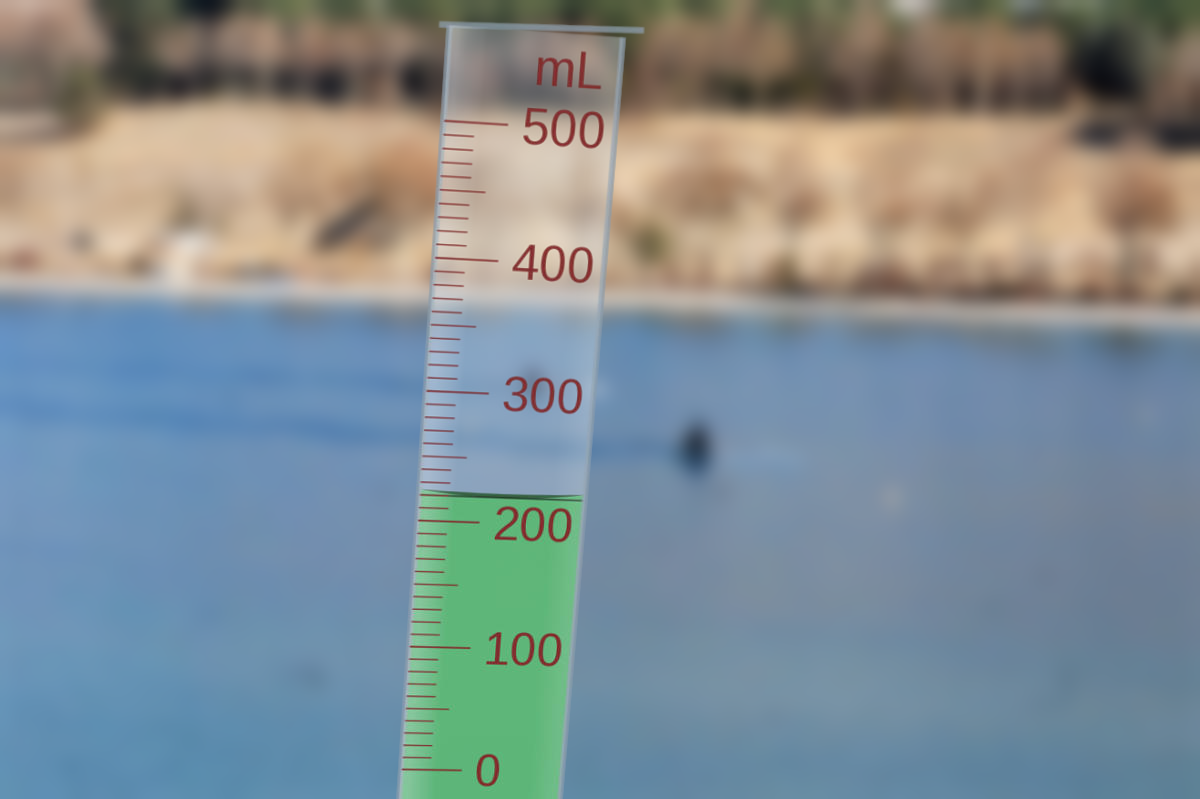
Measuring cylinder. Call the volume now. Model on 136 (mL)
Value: 220 (mL)
